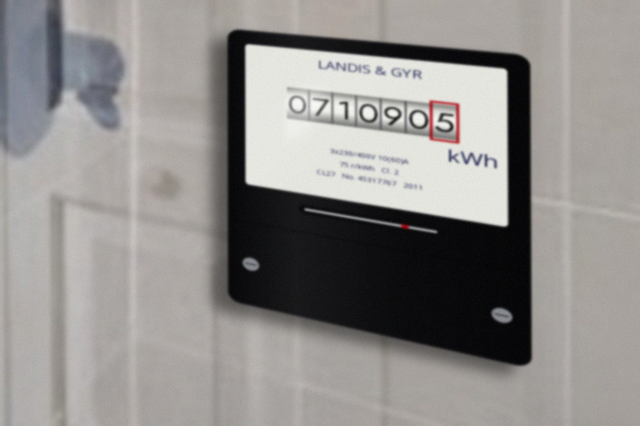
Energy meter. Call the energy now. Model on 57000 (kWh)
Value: 71090.5 (kWh)
